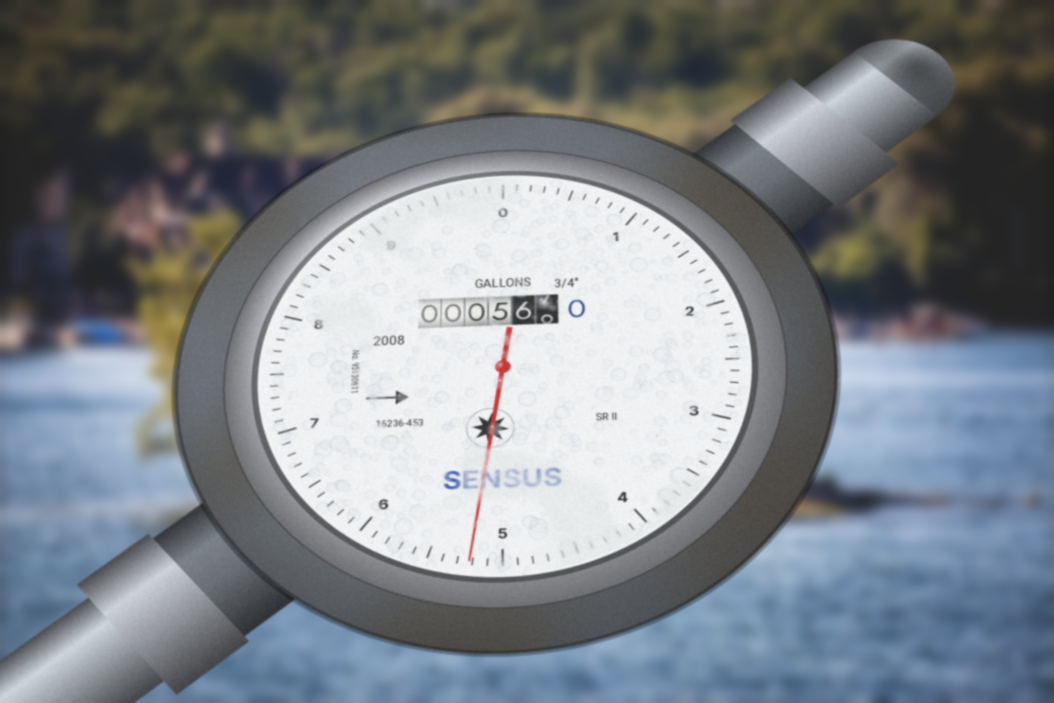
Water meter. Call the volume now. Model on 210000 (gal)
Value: 5675.2 (gal)
